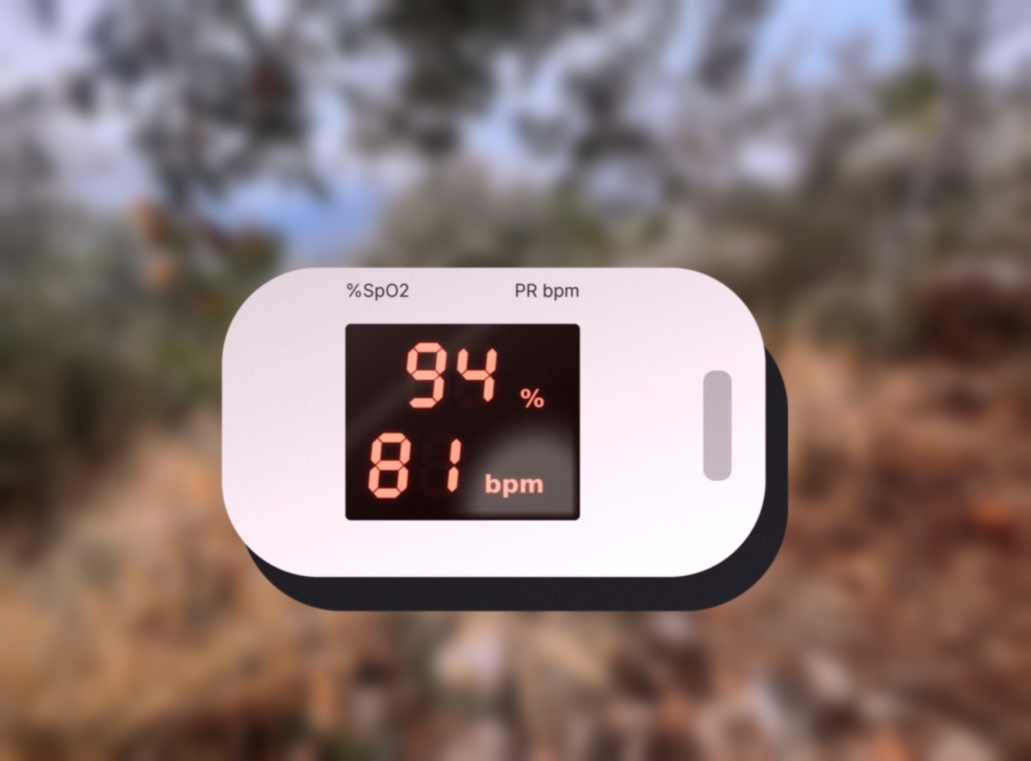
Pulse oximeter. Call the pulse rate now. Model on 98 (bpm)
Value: 81 (bpm)
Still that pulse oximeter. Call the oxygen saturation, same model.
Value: 94 (%)
